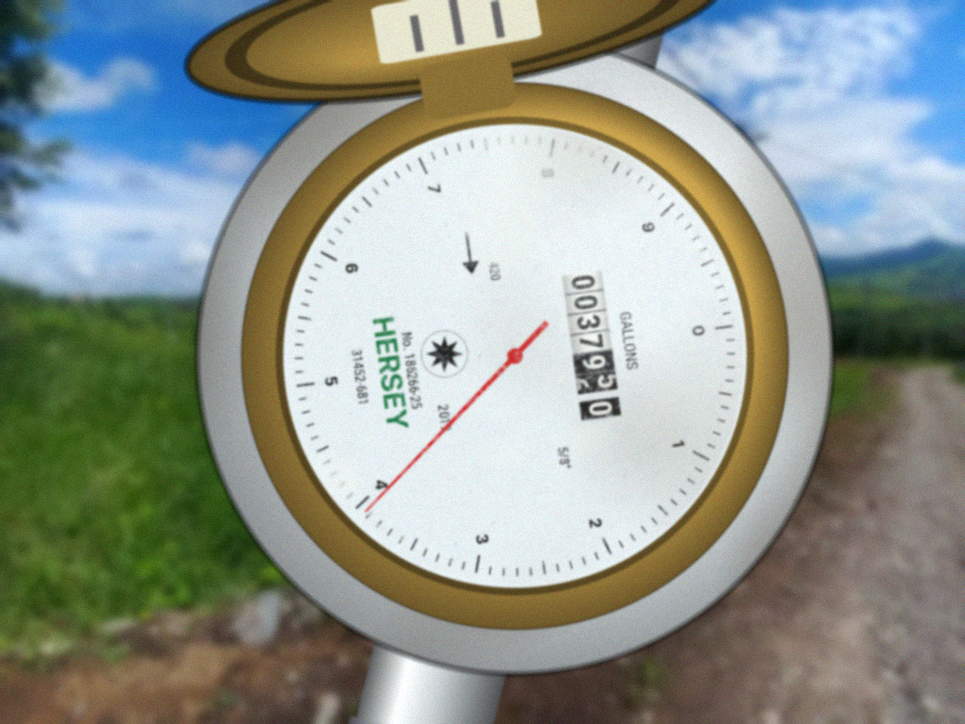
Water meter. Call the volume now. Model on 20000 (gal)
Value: 37953.9 (gal)
